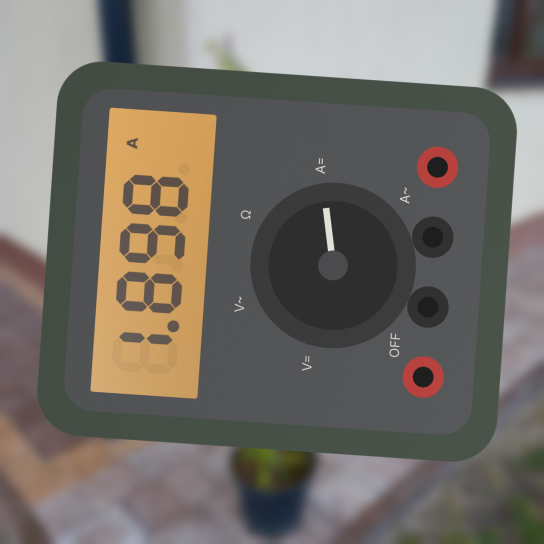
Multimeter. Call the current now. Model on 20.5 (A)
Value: 1.898 (A)
